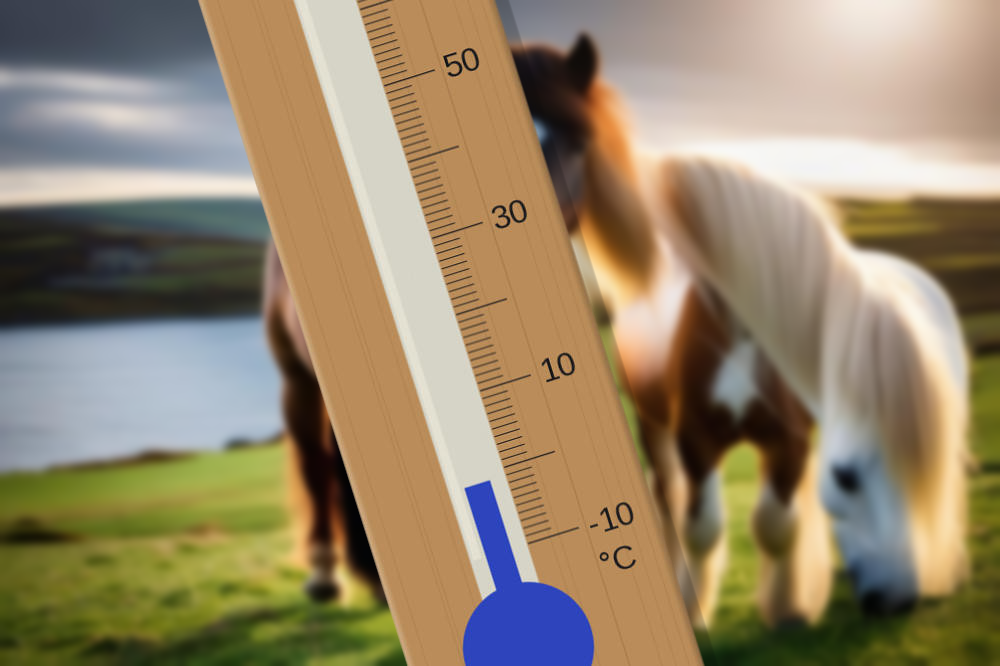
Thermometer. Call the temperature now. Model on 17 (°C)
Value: -1 (°C)
